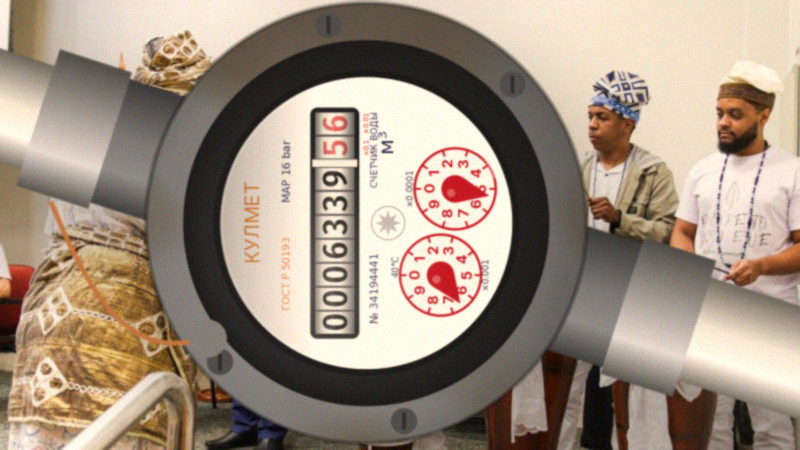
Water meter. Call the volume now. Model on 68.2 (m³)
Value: 6339.5665 (m³)
